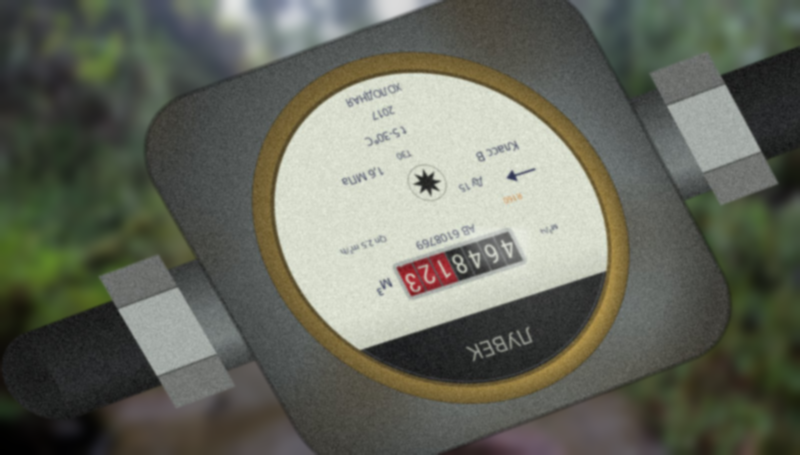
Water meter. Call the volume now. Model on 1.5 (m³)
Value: 4648.123 (m³)
